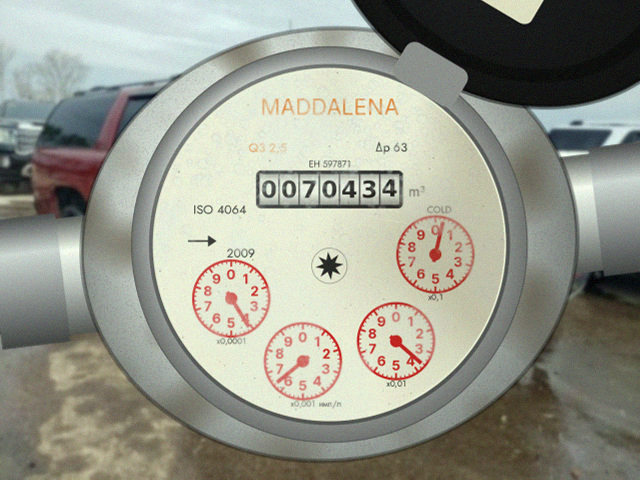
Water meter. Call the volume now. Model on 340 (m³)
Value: 70434.0364 (m³)
